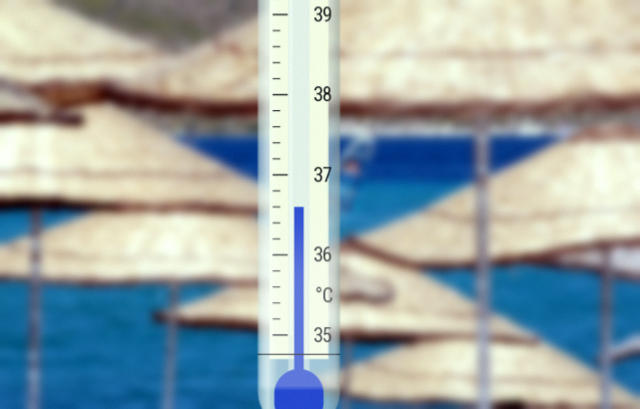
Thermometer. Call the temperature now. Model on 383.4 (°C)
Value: 36.6 (°C)
